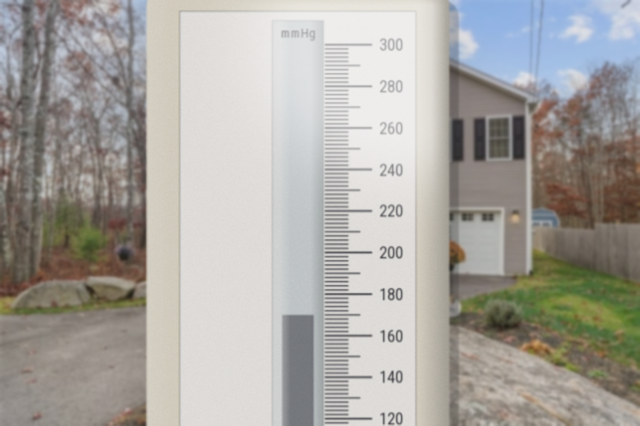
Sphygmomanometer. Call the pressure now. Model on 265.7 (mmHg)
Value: 170 (mmHg)
